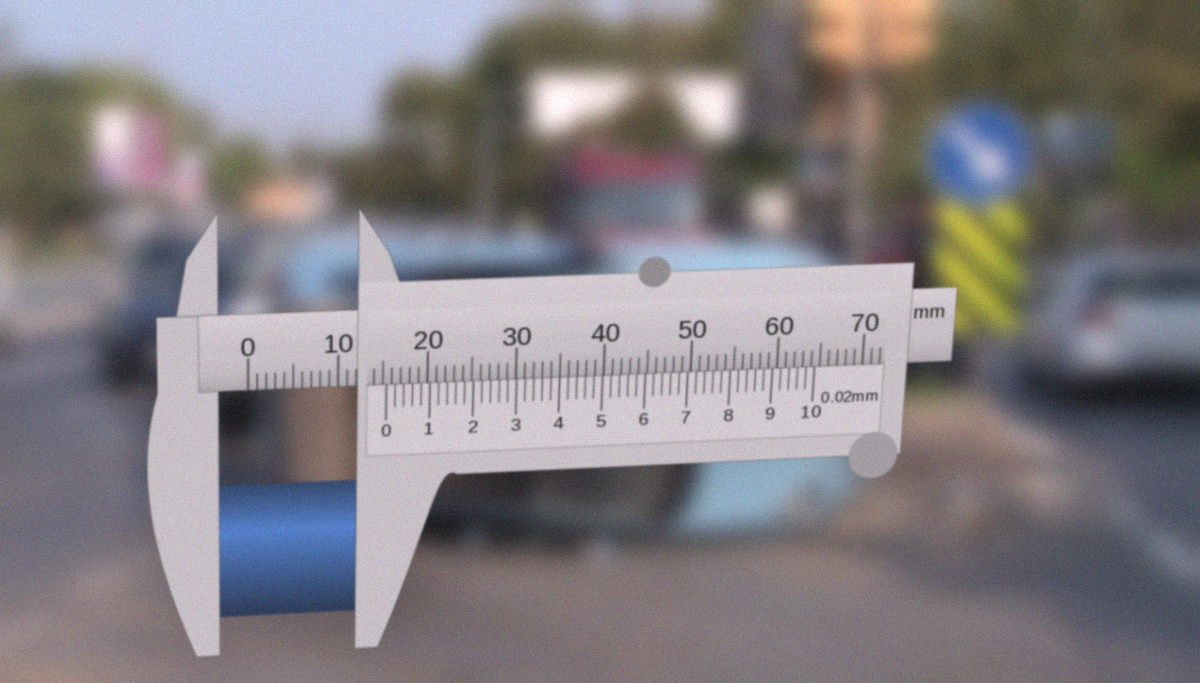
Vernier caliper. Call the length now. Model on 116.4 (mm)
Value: 15.4 (mm)
